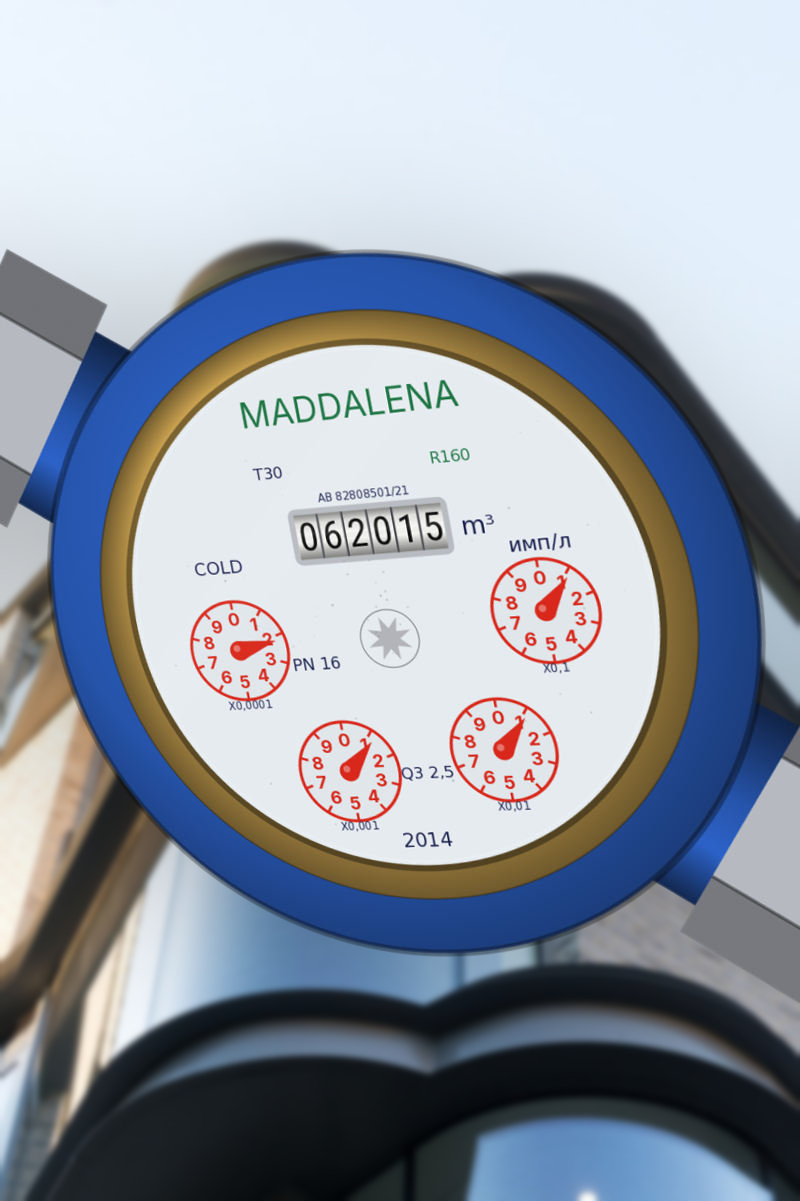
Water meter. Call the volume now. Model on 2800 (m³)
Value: 62015.1112 (m³)
